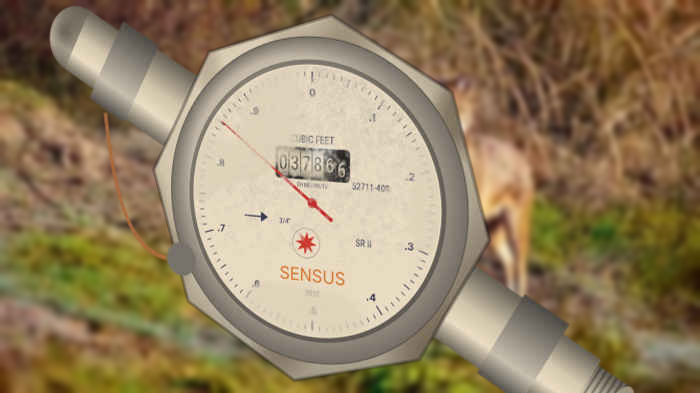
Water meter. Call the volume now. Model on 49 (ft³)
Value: 37865.85 (ft³)
